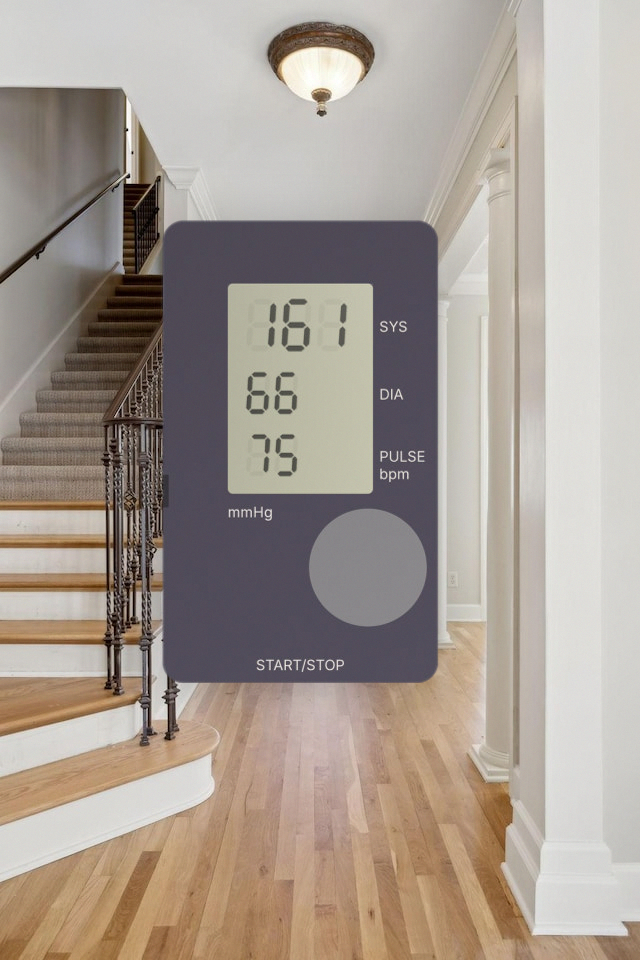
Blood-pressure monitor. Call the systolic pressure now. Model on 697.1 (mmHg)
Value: 161 (mmHg)
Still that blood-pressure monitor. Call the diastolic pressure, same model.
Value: 66 (mmHg)
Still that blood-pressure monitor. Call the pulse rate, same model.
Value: 75 (bpm)
